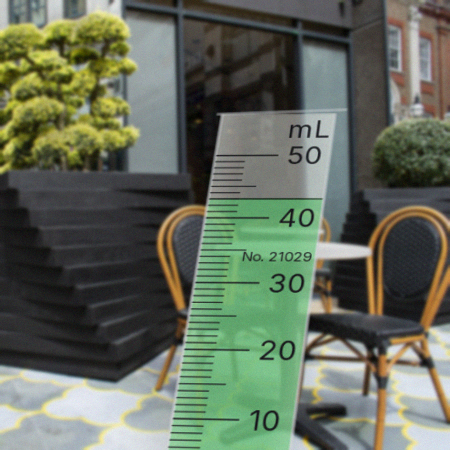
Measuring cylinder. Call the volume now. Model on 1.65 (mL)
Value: 43 (mL)
